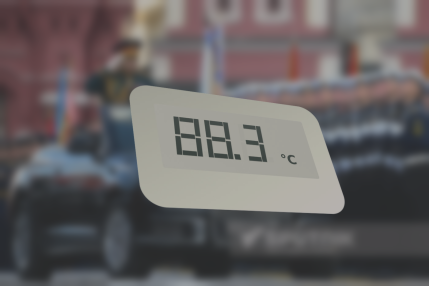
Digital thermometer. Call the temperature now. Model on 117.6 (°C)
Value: 88.3 (°C)
